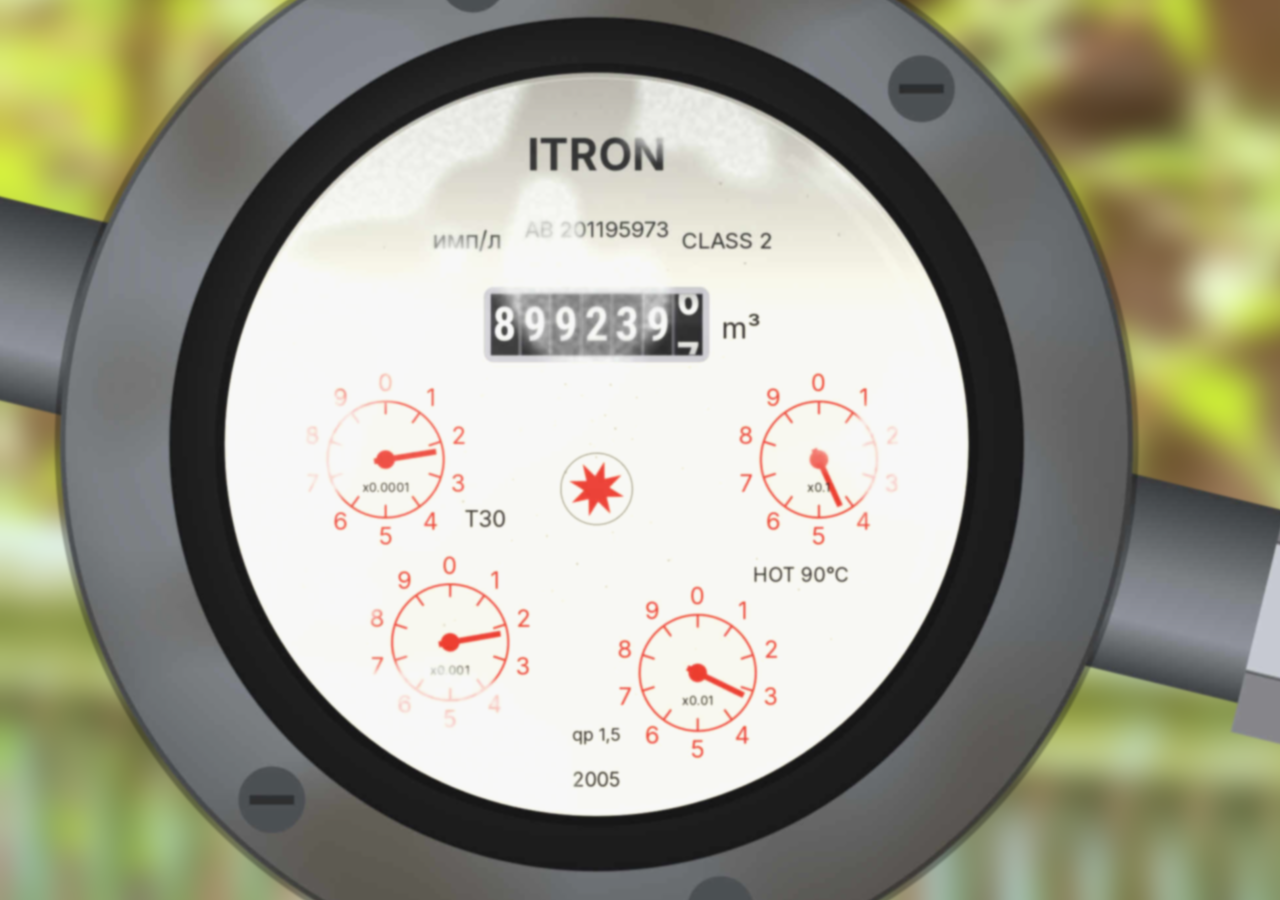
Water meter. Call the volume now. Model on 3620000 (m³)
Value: 8992396.4322 (m³)
